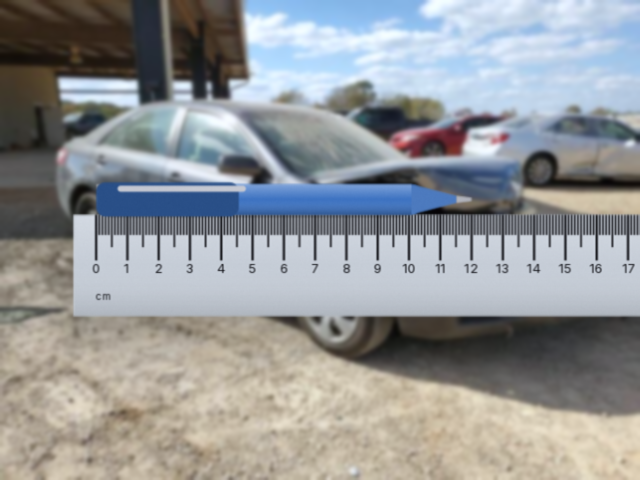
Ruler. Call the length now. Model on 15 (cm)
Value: 12 (cm)
